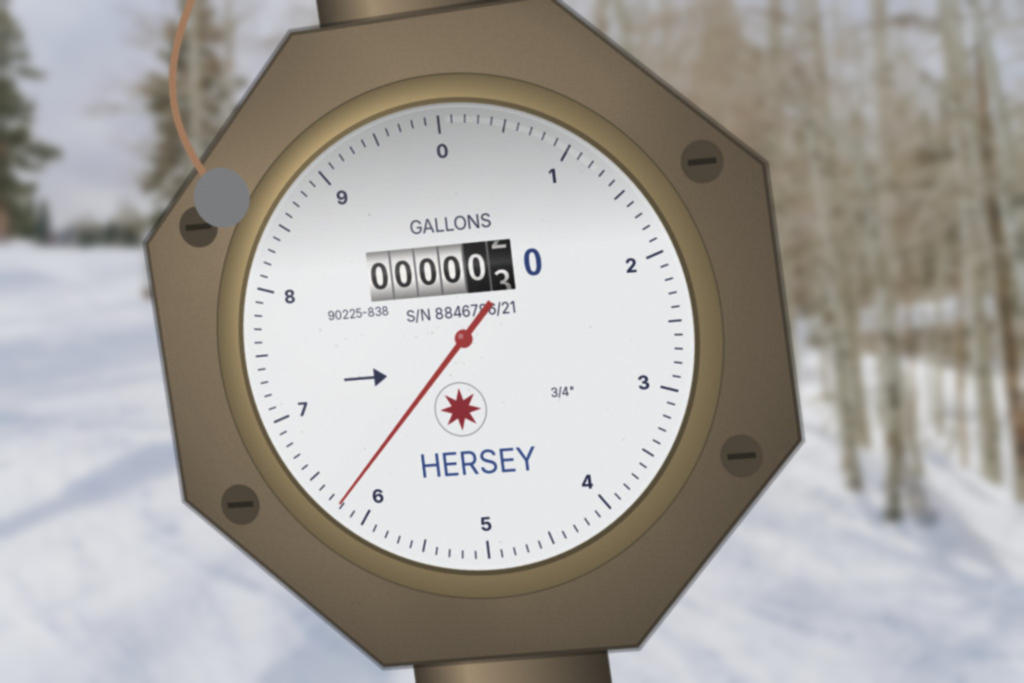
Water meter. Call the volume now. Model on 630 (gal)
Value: 26.2 (gal)
